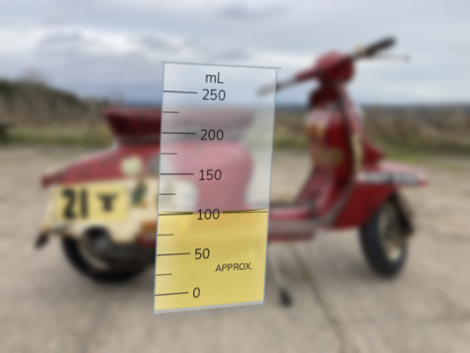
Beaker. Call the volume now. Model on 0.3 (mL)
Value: 100 (mL)
